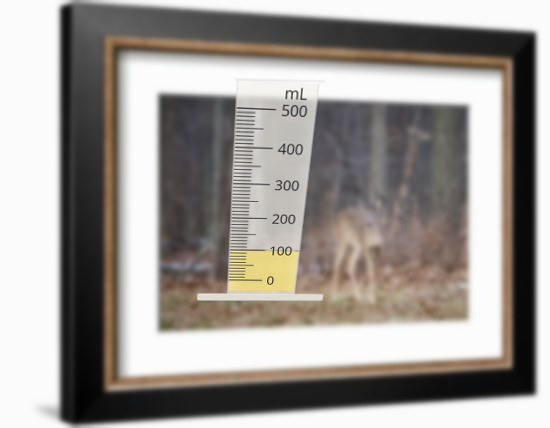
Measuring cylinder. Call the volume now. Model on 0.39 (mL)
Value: 100 (mL)
